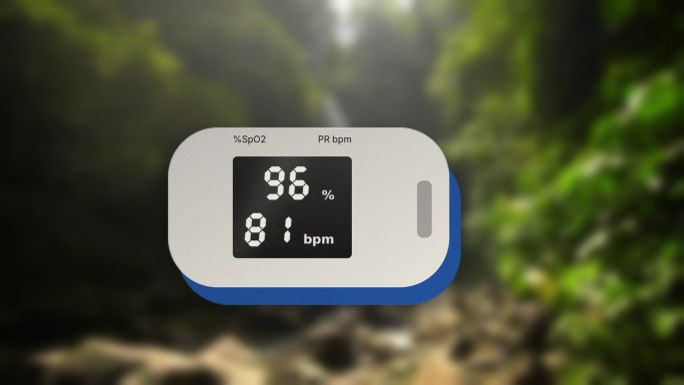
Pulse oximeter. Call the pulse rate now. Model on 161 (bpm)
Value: 81 (bpm)
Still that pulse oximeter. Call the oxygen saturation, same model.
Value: 96 (%)
